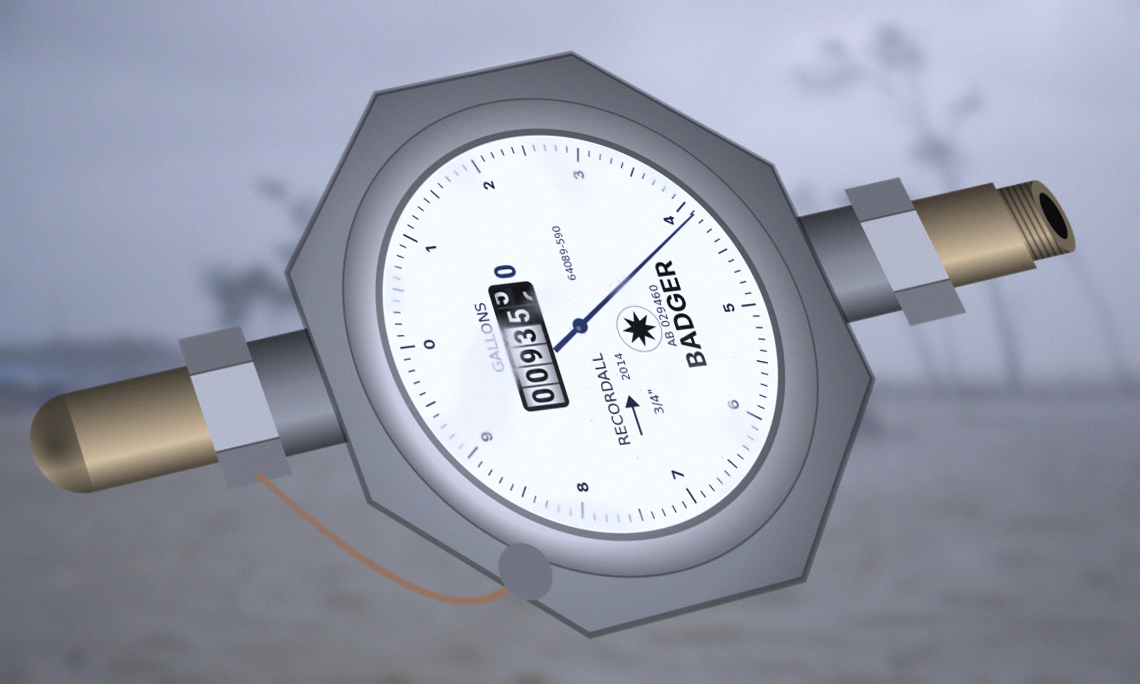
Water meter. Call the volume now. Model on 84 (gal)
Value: 93554.1 (gal)
